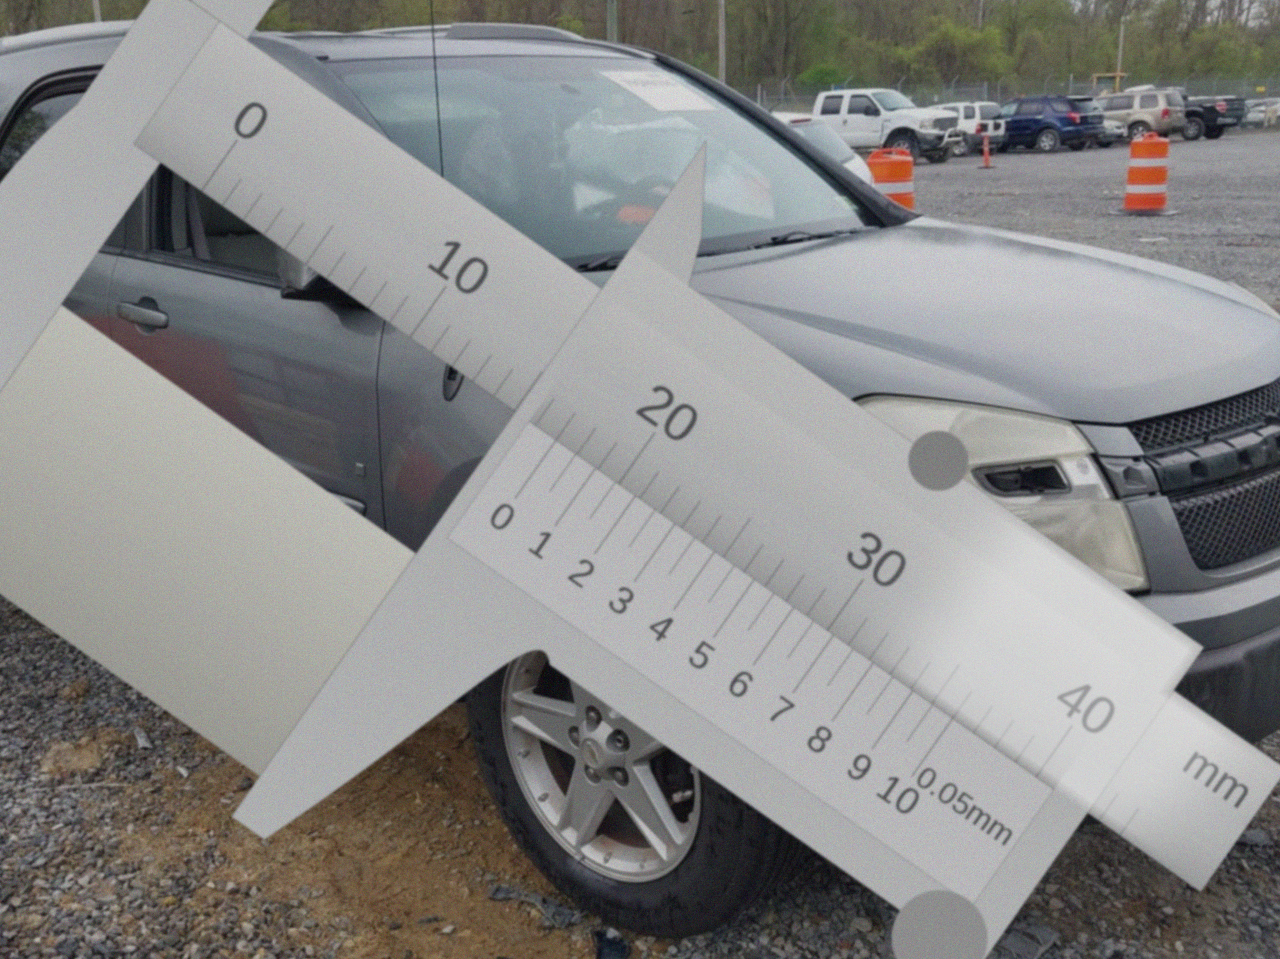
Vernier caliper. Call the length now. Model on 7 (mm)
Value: 17.0 (mm)
